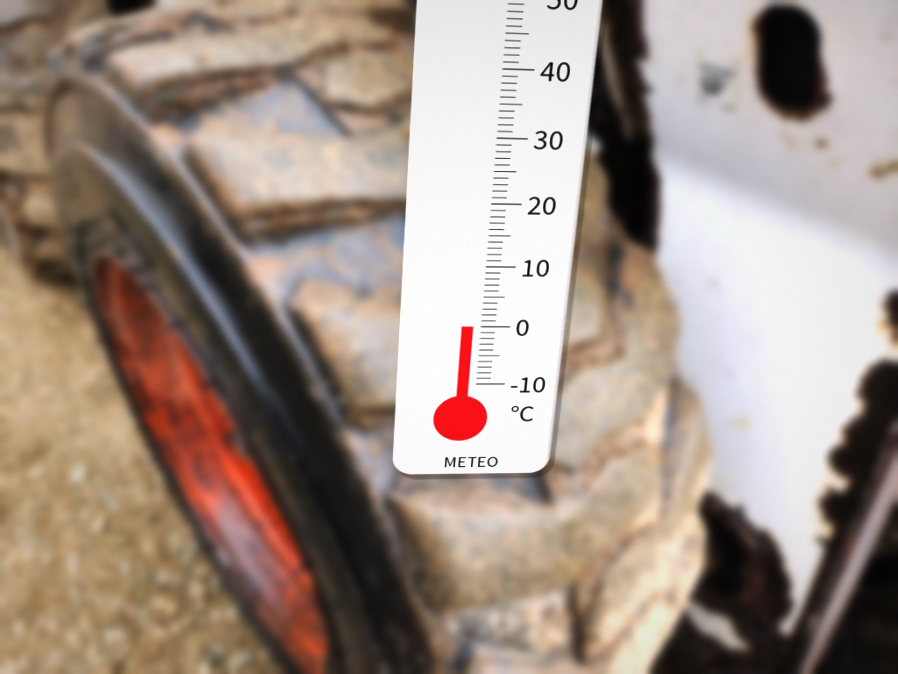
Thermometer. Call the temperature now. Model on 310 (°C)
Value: 0 (°C)
